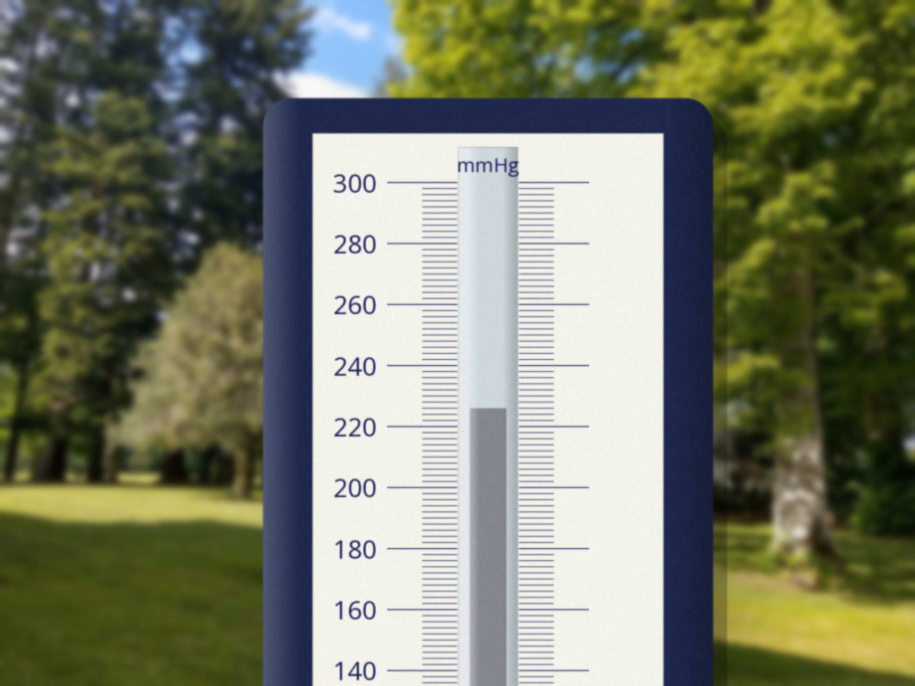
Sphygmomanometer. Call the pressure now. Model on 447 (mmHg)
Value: 226 (mmHg)
